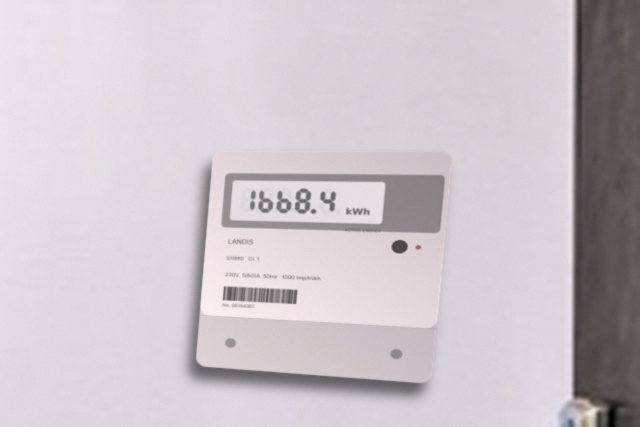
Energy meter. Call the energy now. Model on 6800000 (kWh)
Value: 1668.4 (kWh)
